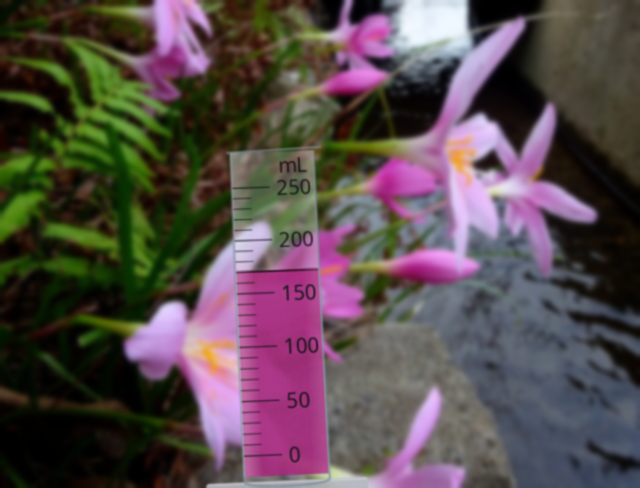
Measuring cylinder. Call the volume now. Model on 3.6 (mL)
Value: 170 (mL)
